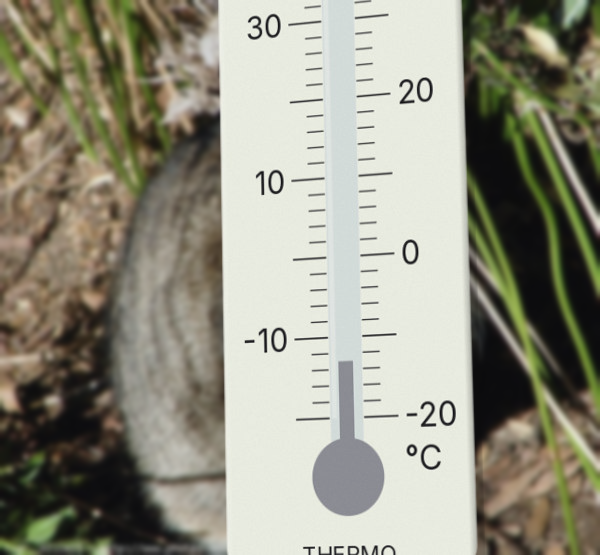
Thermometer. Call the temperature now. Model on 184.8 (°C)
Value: -13 (°C)
